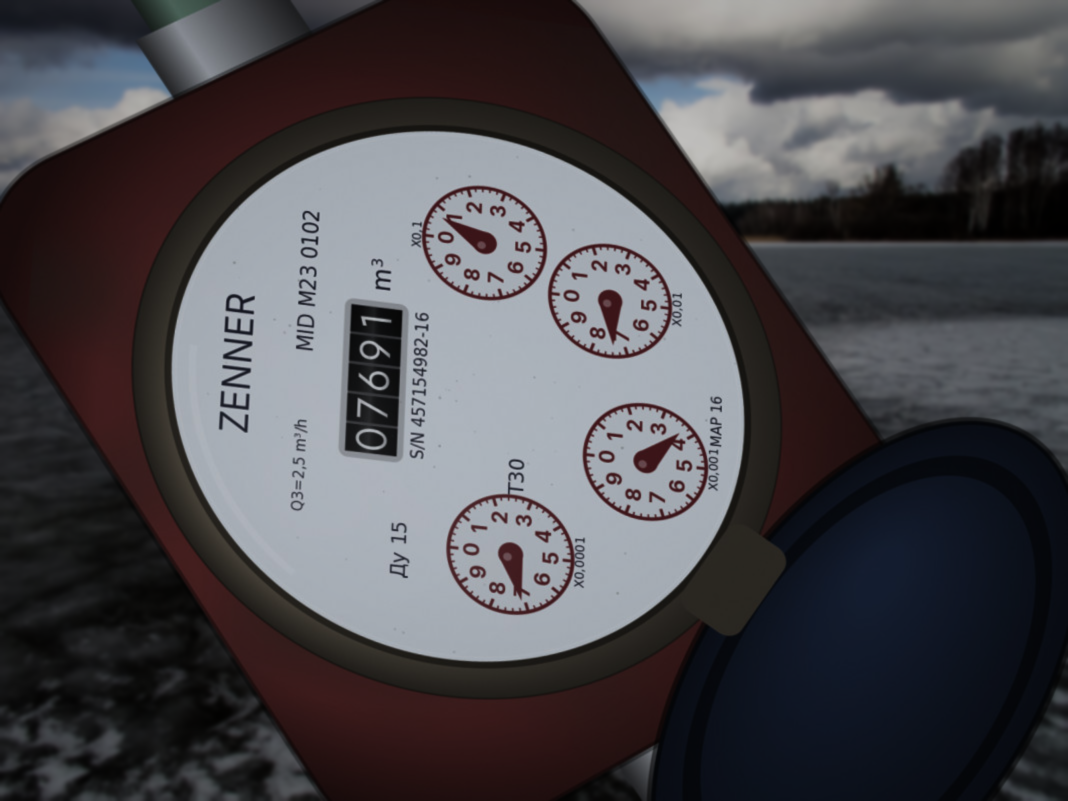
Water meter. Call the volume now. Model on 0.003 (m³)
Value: 7691.0737 (m³)
